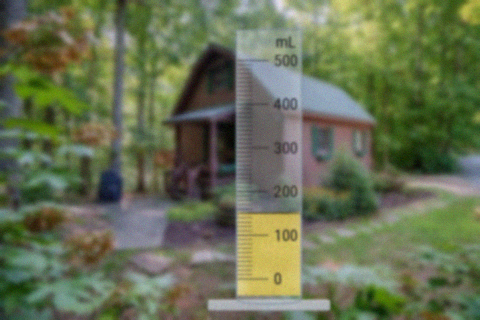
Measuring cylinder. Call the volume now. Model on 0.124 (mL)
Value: 150 (mL)
